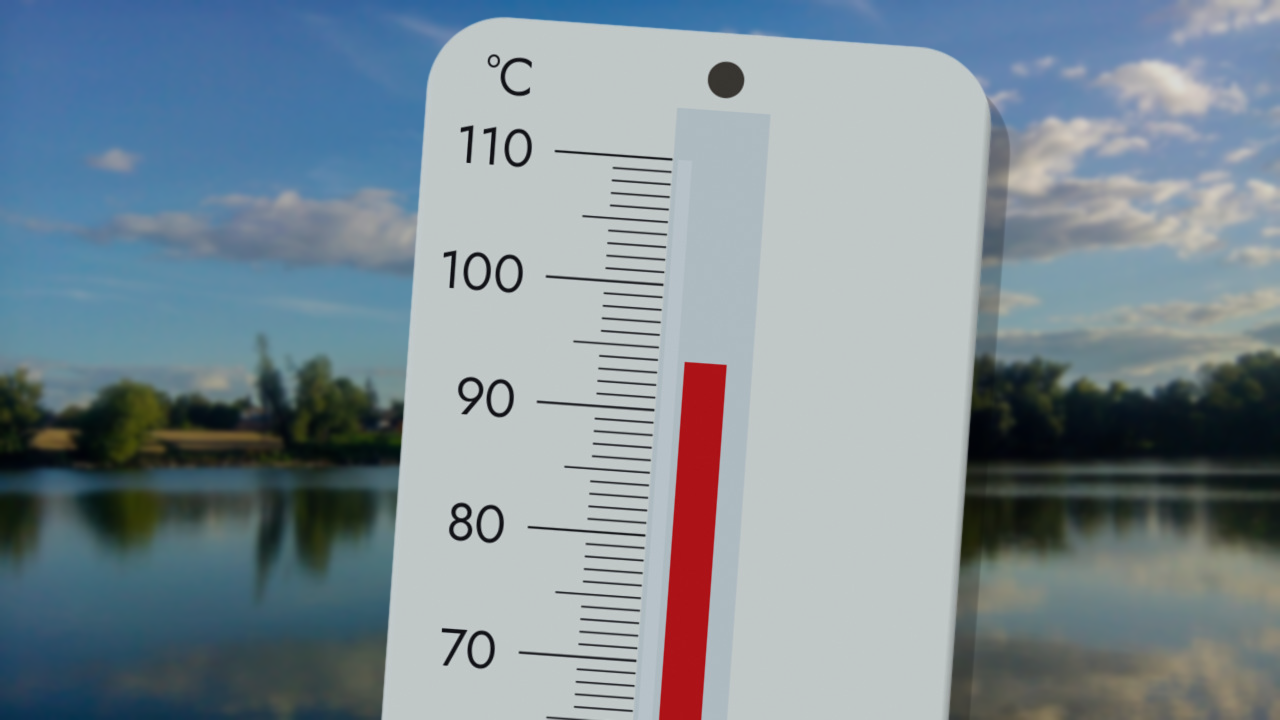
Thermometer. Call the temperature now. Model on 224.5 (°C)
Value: 94 (°C)
